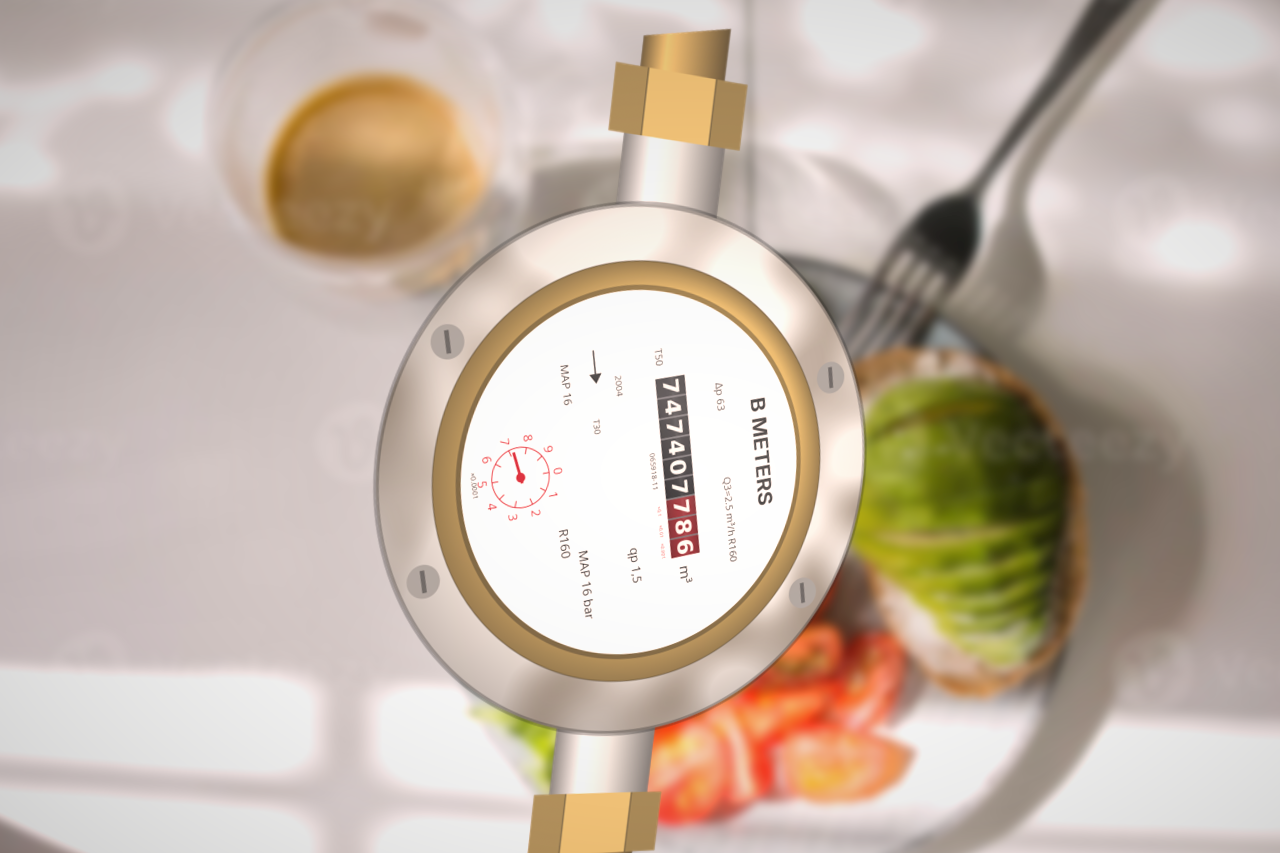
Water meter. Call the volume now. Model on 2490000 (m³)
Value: 747407.7867 (m³)
